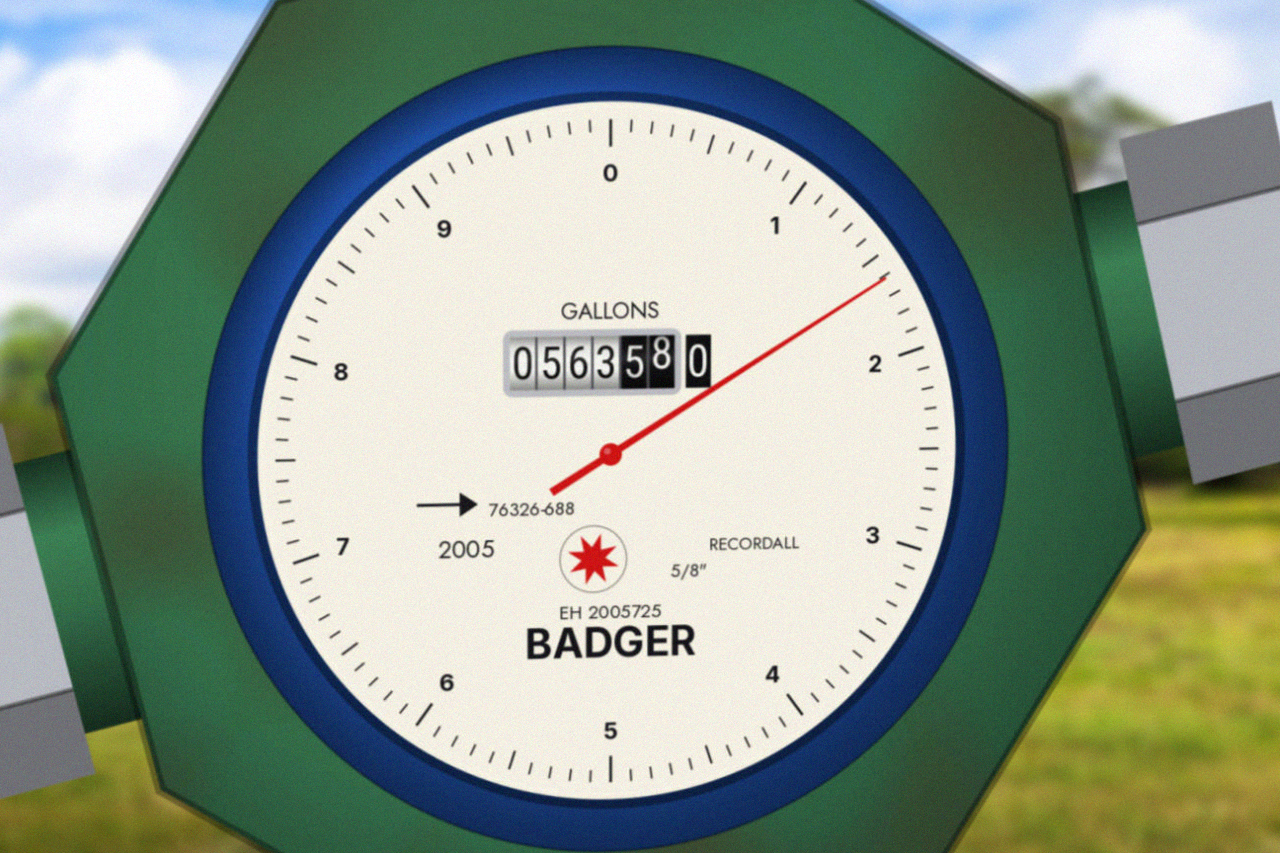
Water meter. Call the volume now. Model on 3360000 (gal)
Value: 563581.6 (gal)
